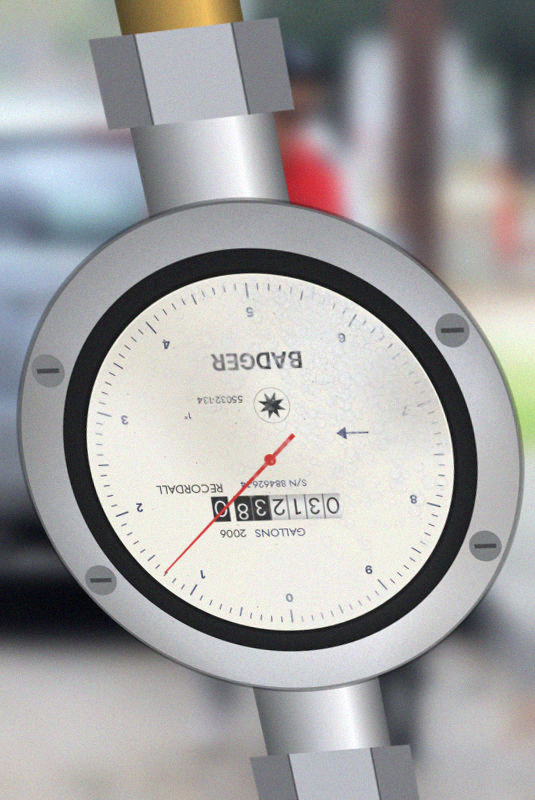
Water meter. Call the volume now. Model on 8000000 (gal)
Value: 312381.3 (gal)
